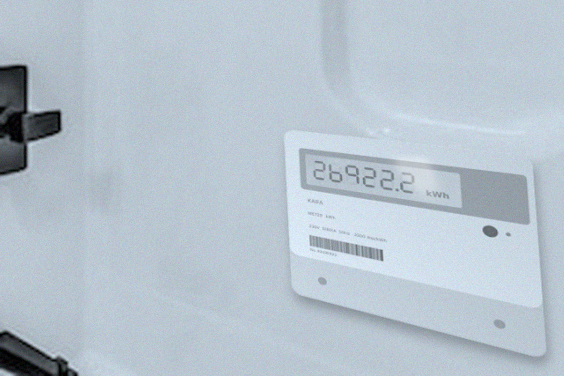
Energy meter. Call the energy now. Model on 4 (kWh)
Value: 26922.2 (kWh)
